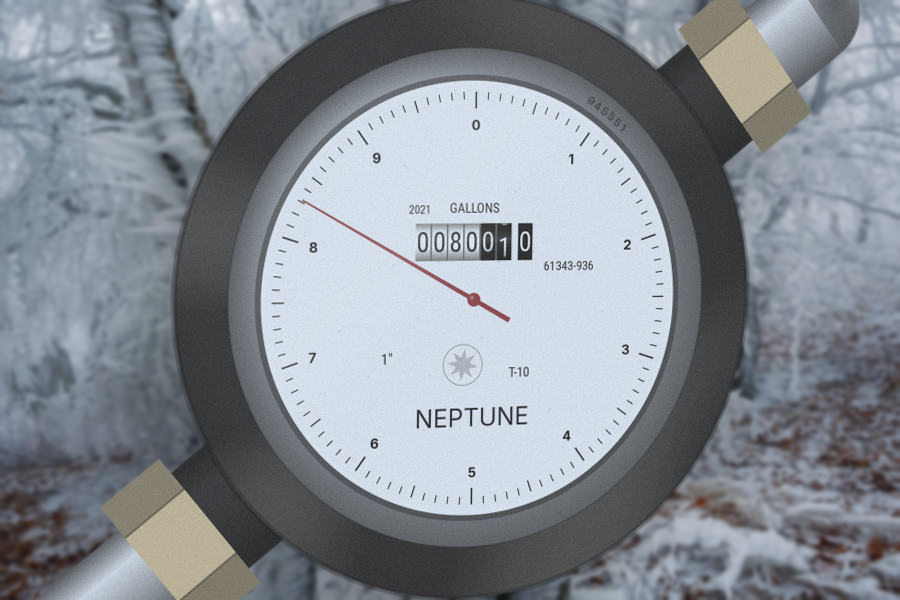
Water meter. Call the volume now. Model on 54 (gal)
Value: 80008.3 (gal)
